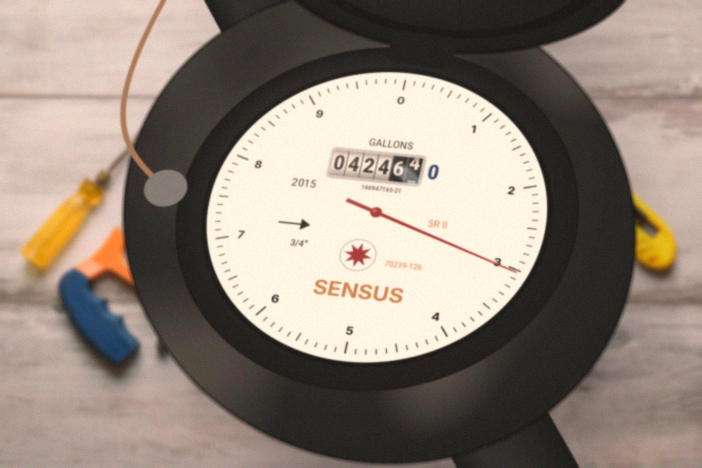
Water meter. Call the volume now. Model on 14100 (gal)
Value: 424643.0 (gal)
